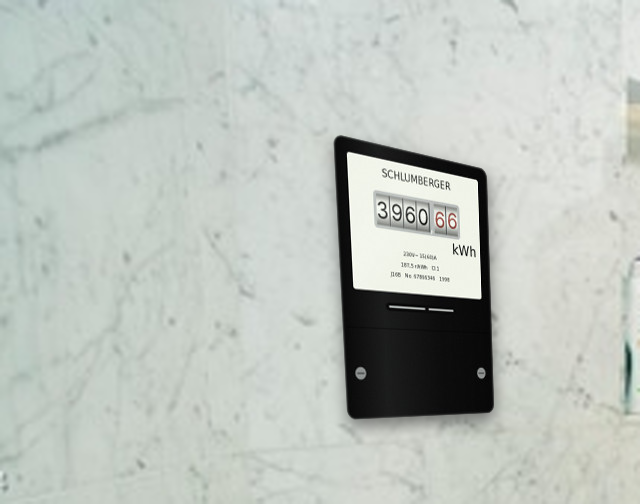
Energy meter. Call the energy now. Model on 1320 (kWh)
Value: 3960.66 (kWh)
